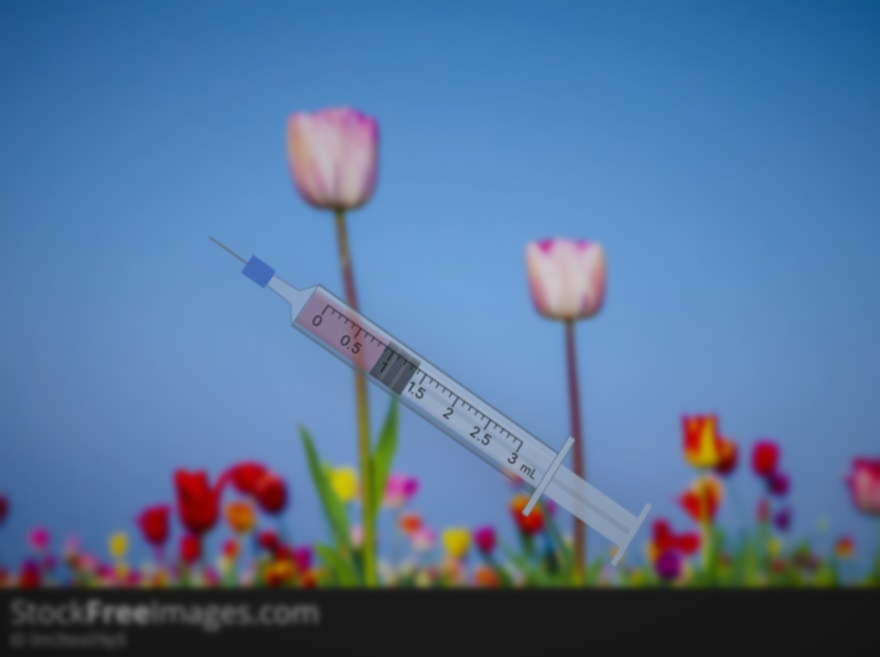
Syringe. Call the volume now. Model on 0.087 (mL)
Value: 0.9 (mL)
